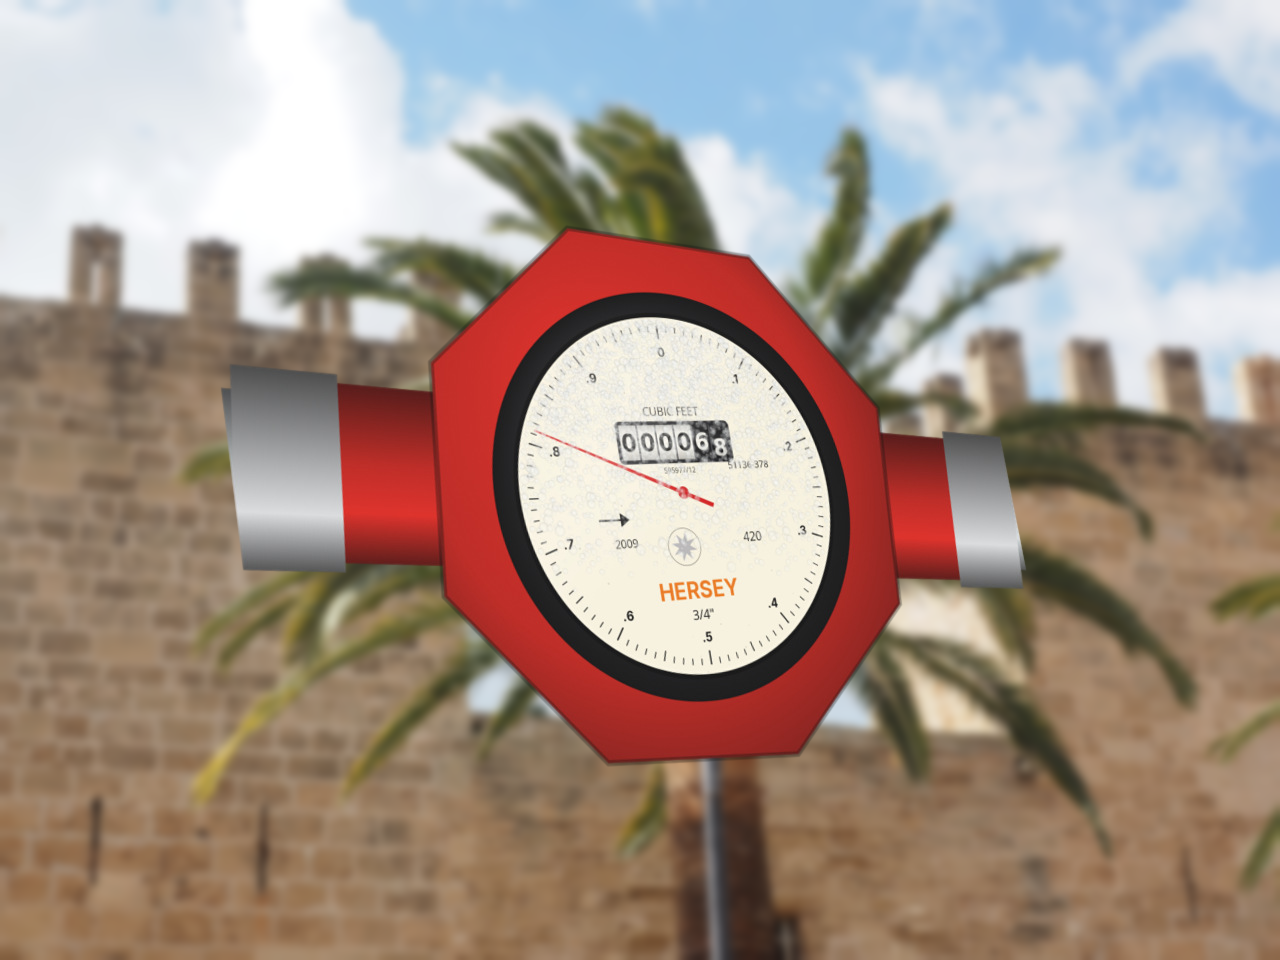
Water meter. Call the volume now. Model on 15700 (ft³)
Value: 67.81 (ft³)
